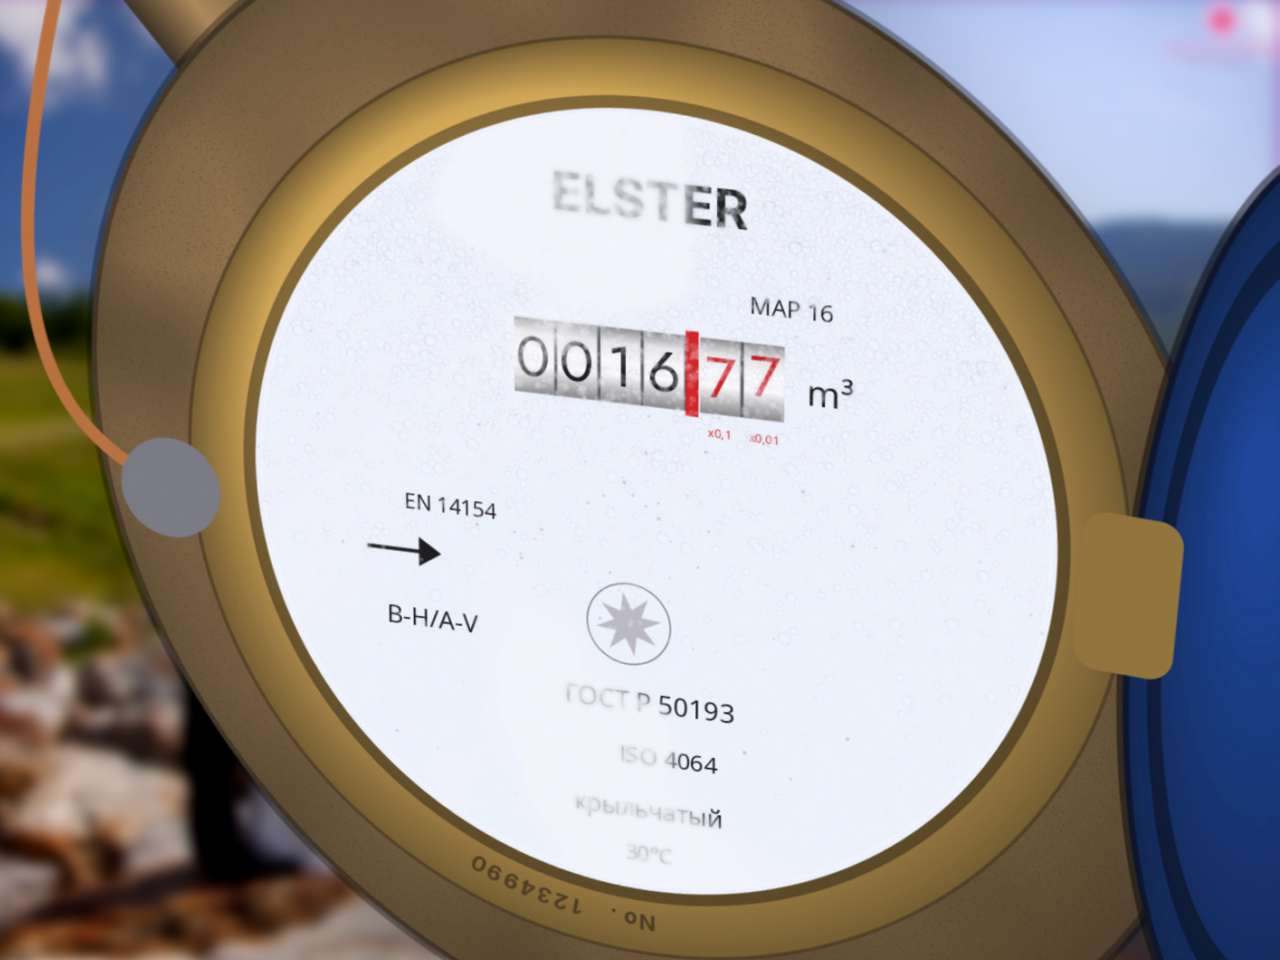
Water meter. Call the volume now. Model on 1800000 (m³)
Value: 16.77 (m³)
